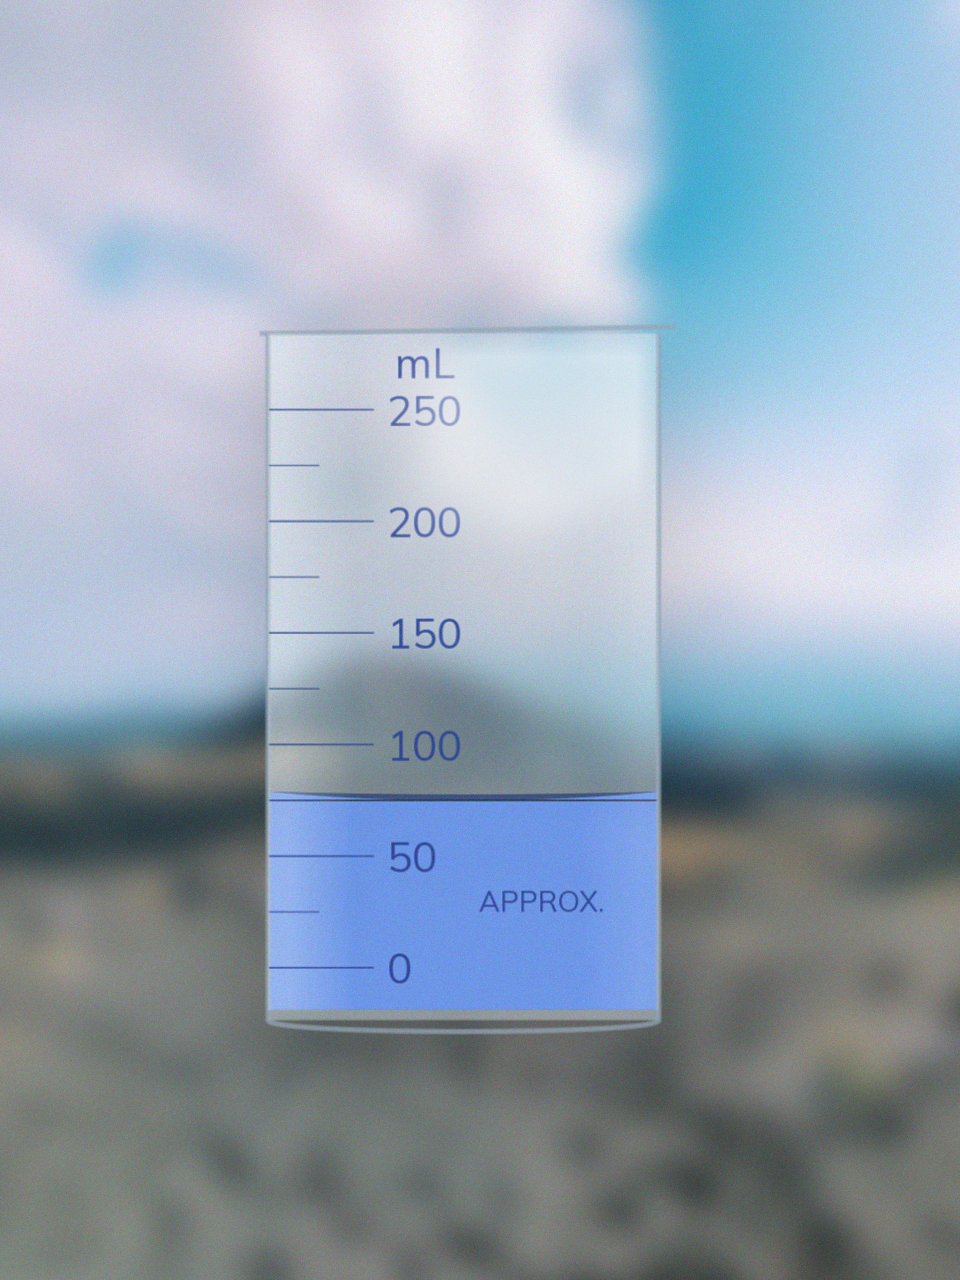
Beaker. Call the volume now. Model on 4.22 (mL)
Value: 75 (mL)
